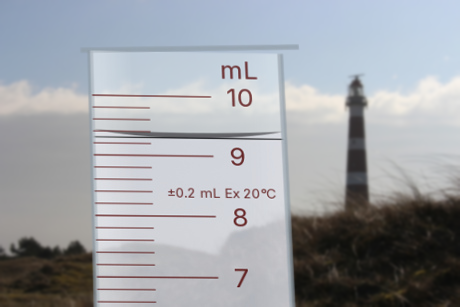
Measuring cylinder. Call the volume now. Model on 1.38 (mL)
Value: 9.3 (mL)
